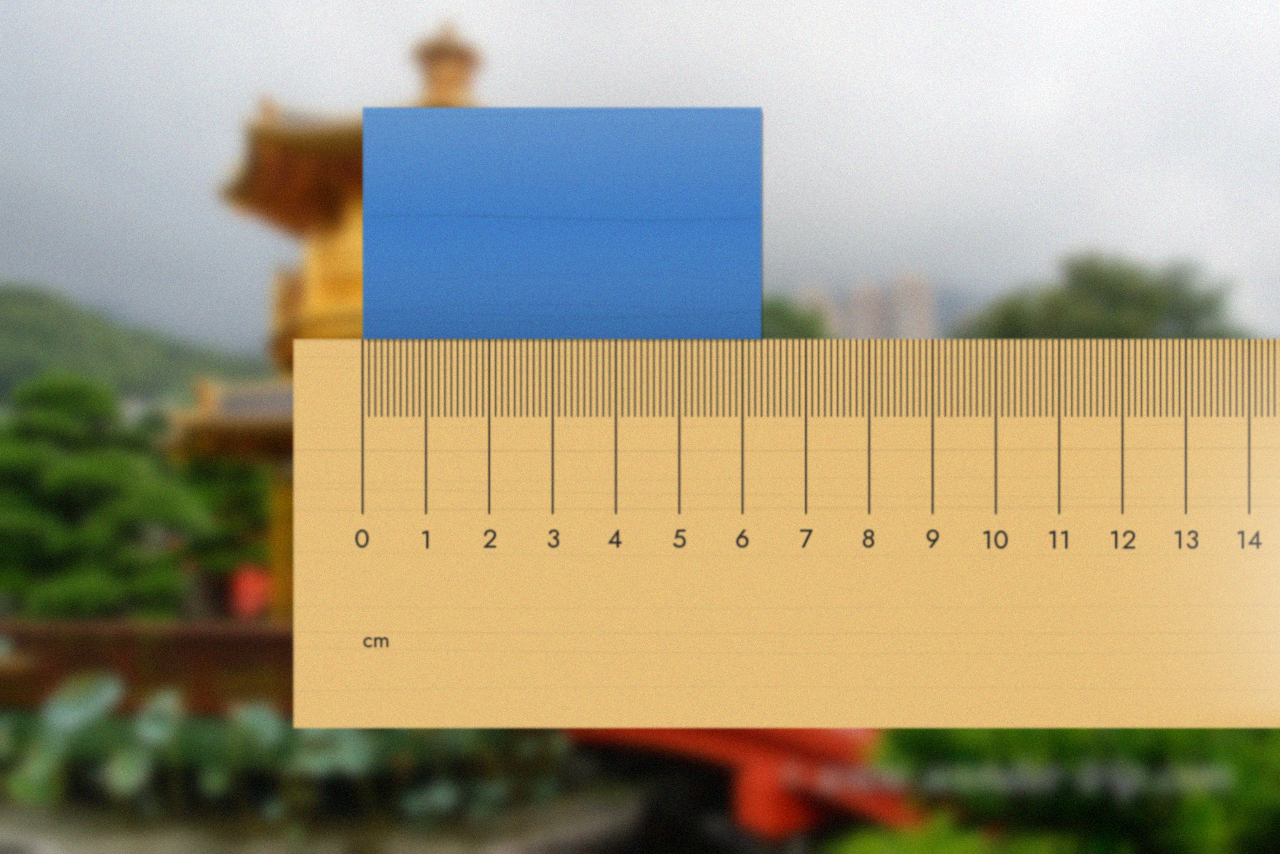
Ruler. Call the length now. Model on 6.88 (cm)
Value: 6.3 (cm)
